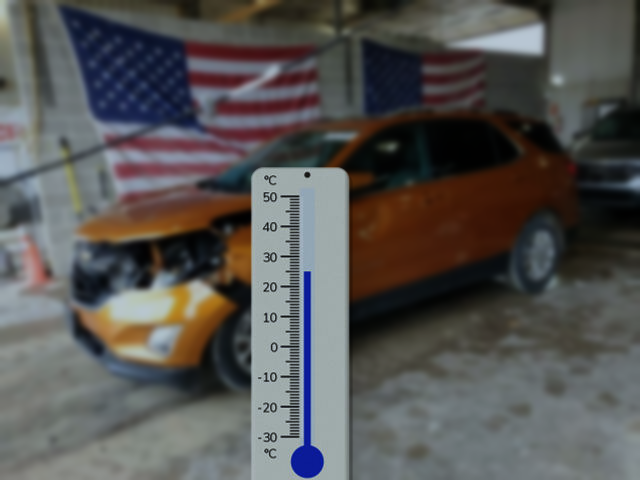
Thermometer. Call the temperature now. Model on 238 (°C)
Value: 25 (°C)
